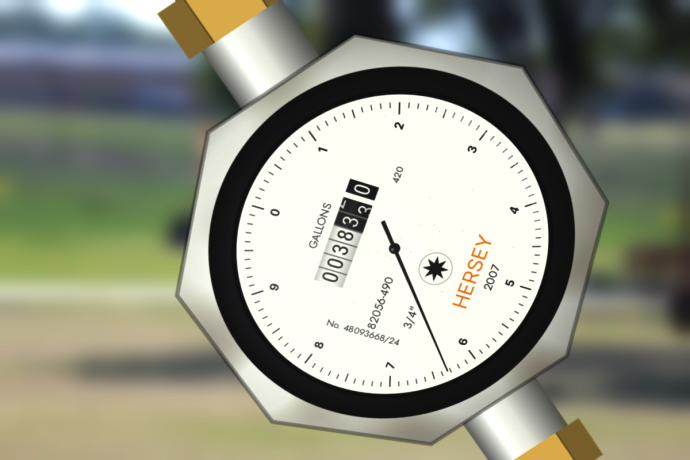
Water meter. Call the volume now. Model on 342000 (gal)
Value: 38326.3 (gal)
